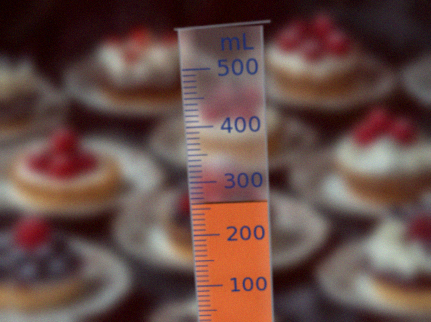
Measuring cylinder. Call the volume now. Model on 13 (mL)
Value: 260 (mL)
